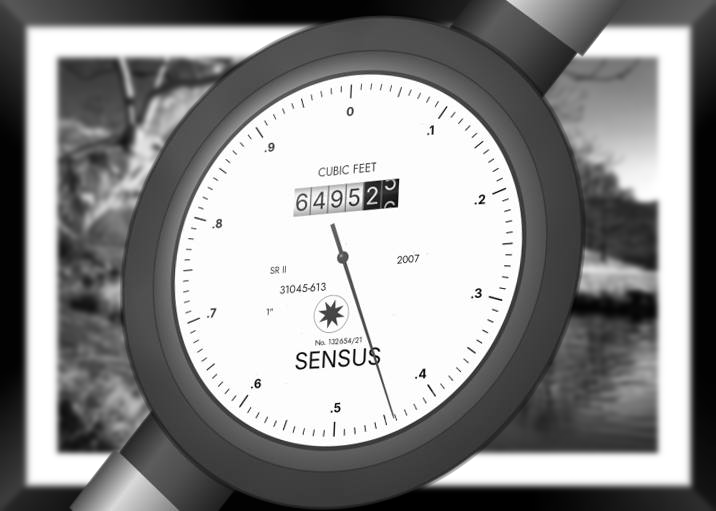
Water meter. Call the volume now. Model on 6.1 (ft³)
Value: 649525.44 (ft³)
